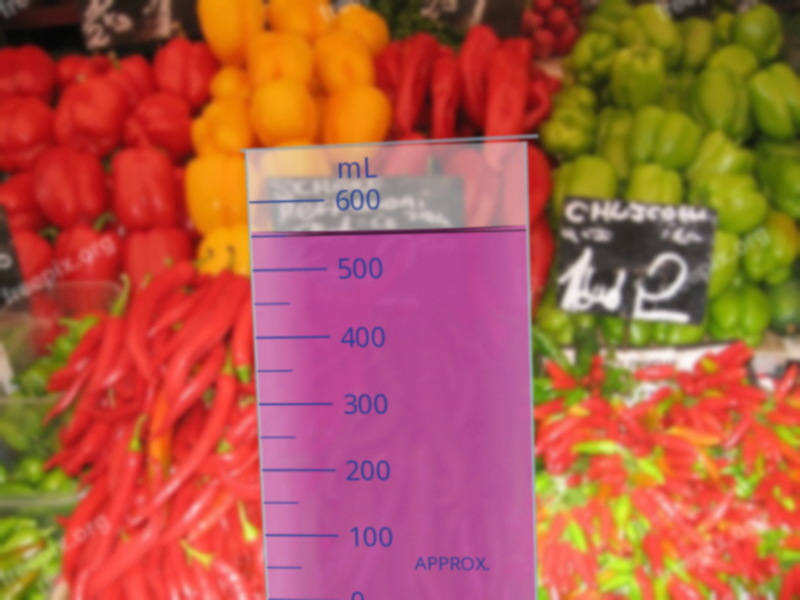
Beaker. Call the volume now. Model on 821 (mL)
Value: 550 (mL)
